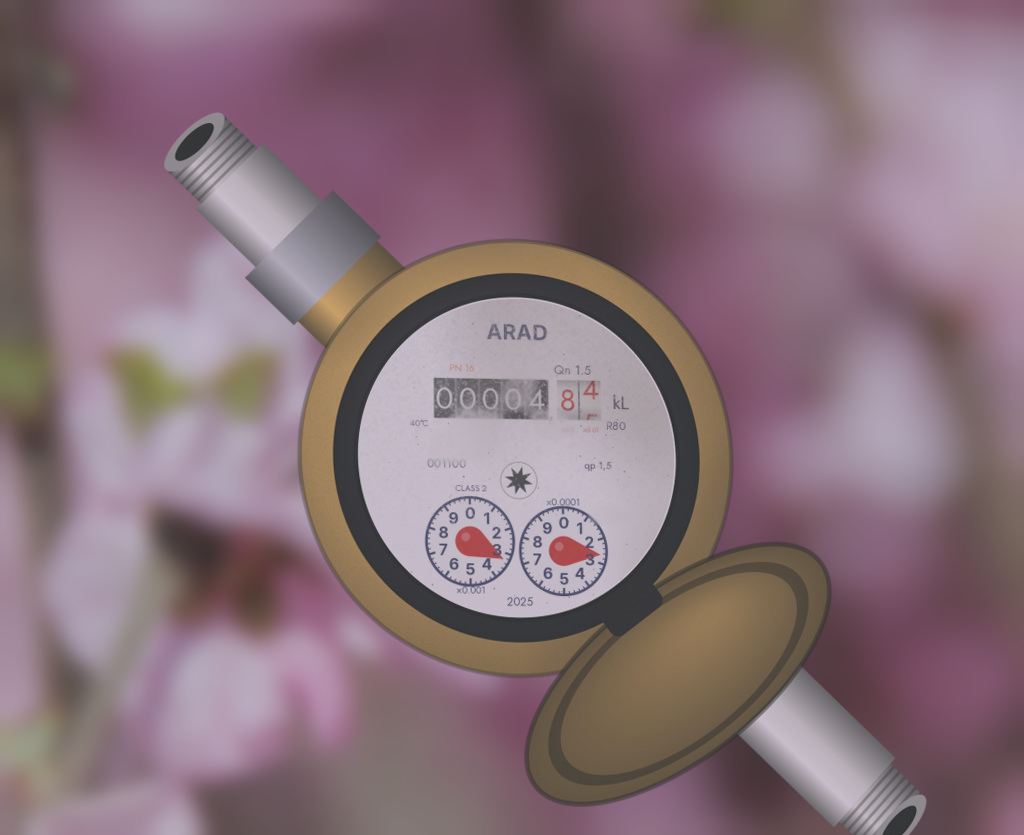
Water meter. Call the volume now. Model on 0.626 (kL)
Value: 4.8432 (kL)
